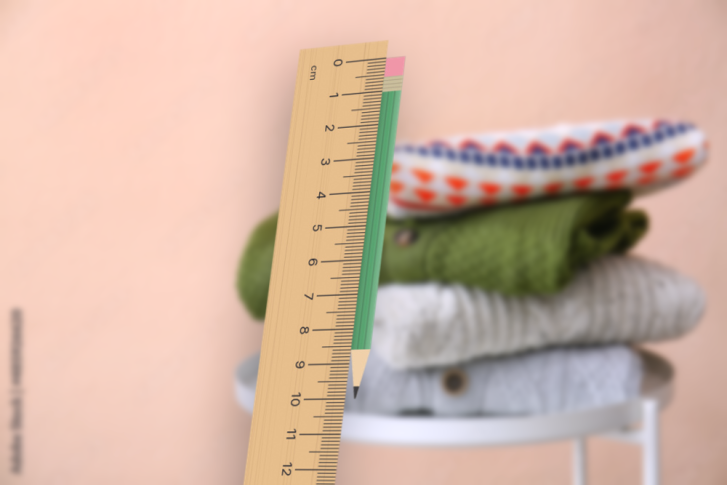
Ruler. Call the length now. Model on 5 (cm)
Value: 10 (cm)
